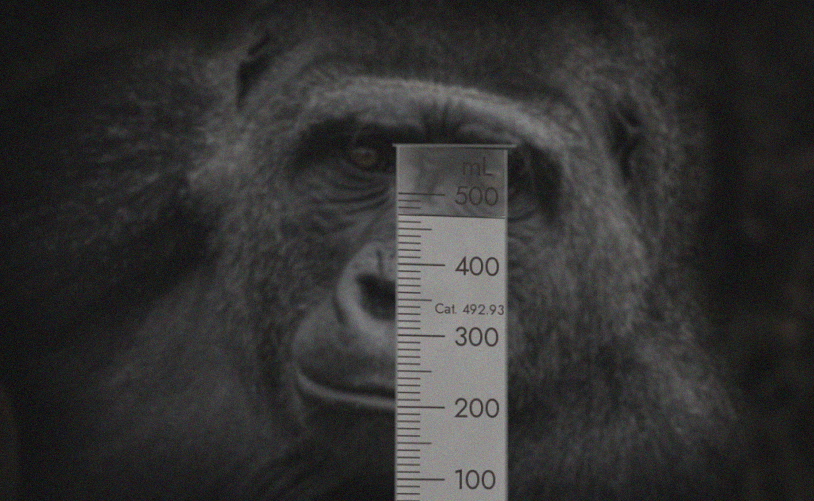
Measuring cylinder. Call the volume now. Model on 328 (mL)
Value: 470 (mL)
